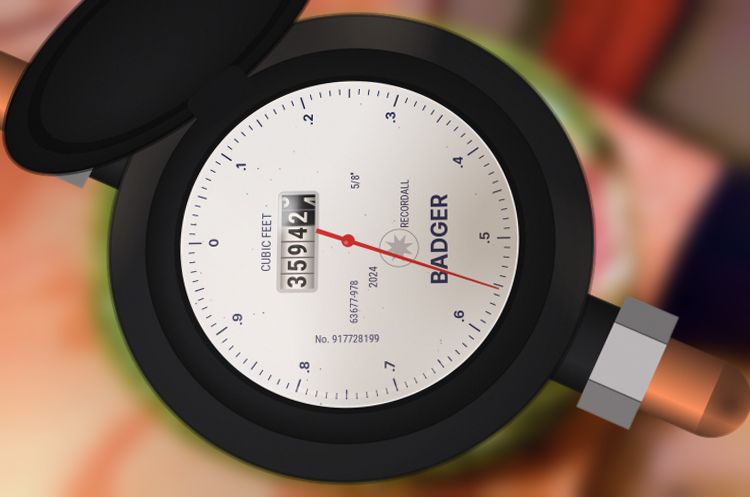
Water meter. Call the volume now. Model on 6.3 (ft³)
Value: 359423.55 (ft³)
